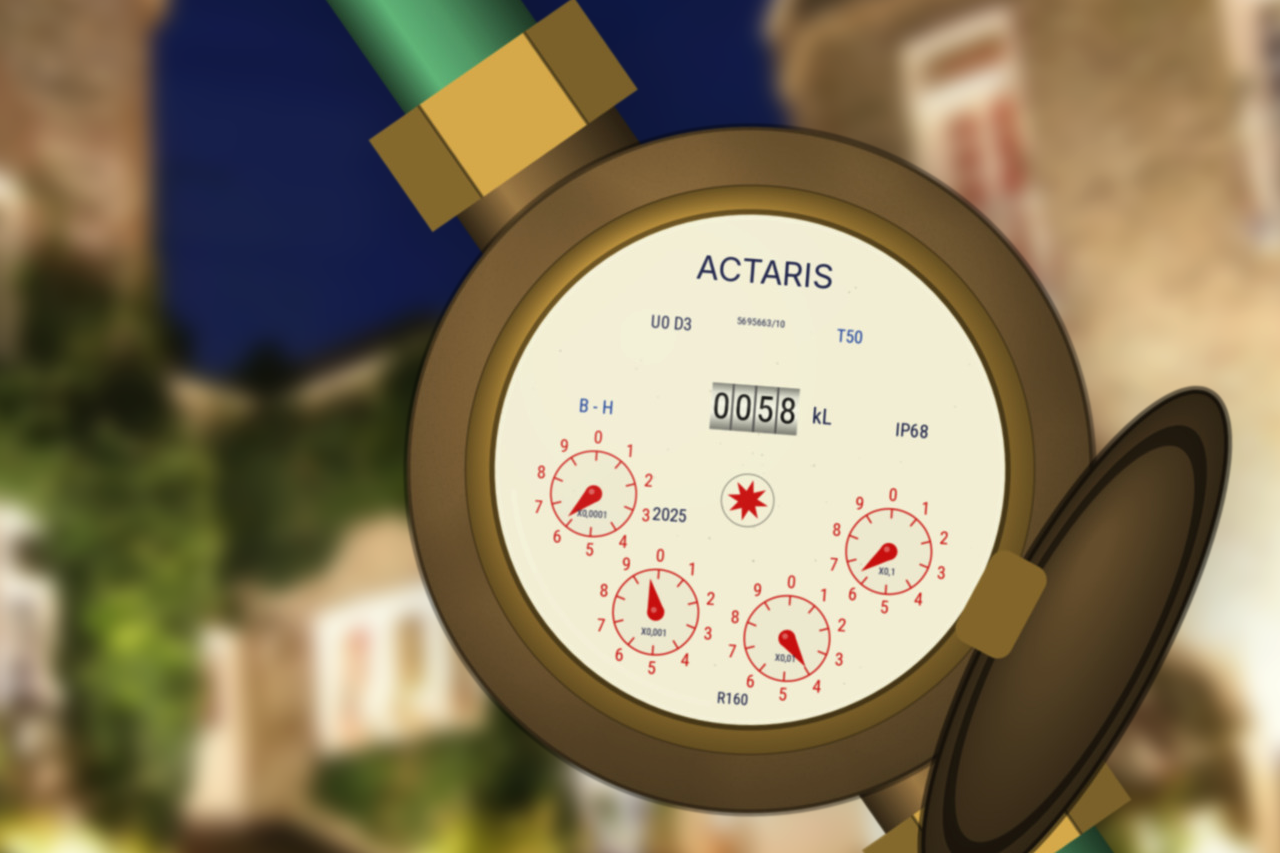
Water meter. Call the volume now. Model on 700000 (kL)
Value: 58.6396 (kL)
